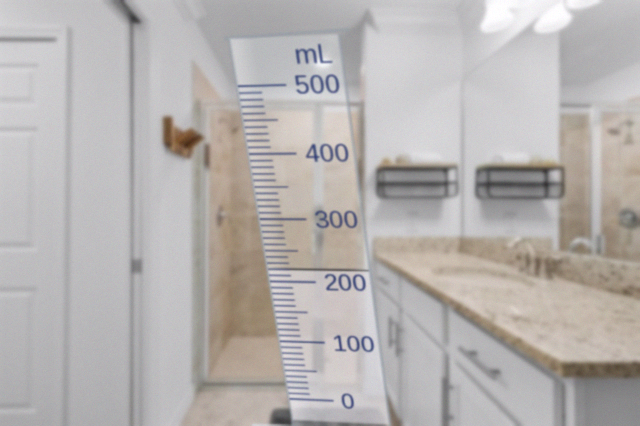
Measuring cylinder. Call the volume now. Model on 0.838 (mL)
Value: 220 (mL)
